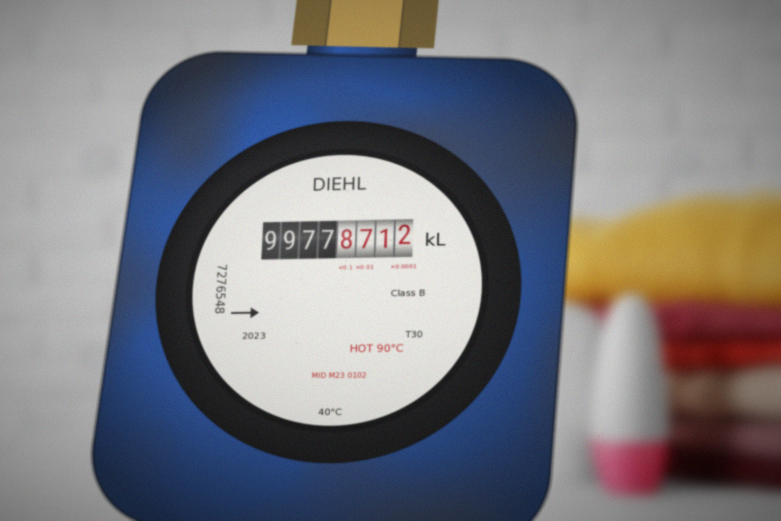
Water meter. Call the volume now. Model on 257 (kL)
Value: 9977.8712 (kL)
